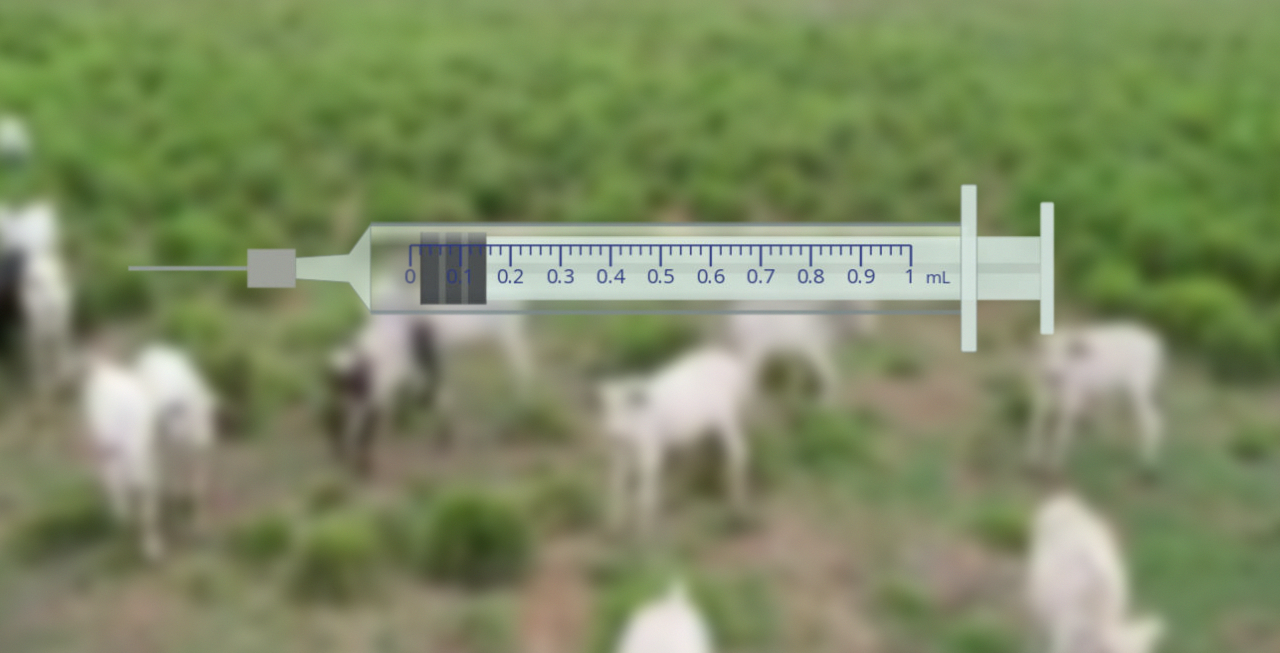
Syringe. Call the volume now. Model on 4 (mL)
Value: 0.02 (mL)
